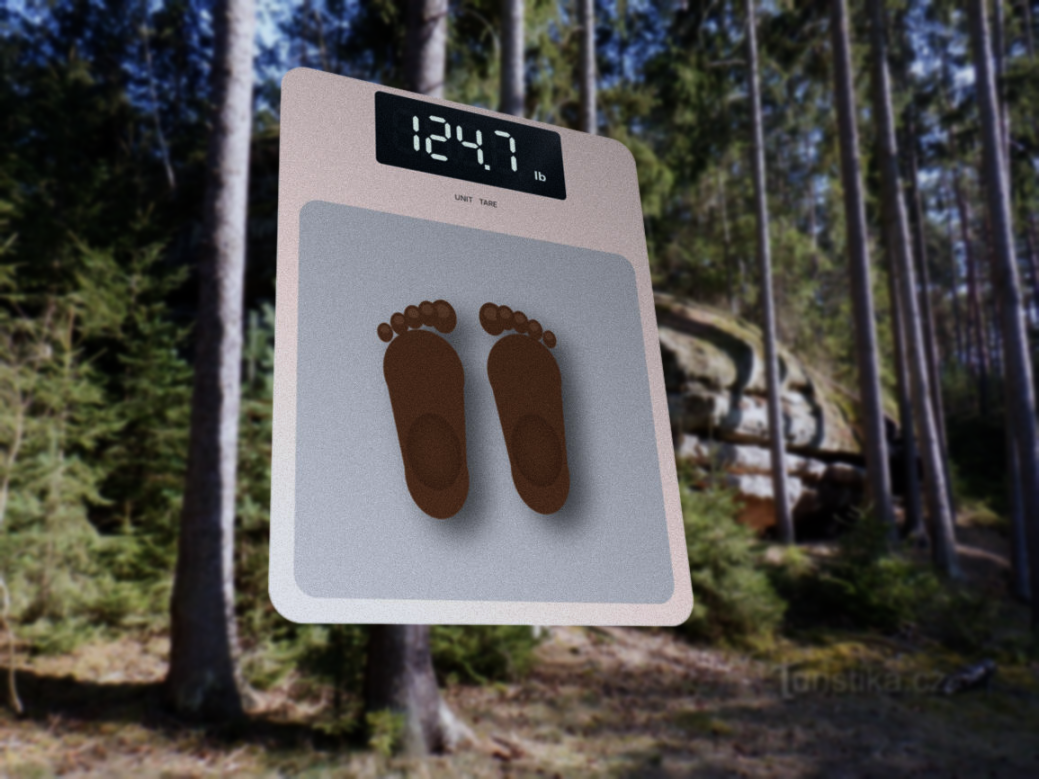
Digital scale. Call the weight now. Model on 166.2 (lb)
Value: 124.7 (lb)
